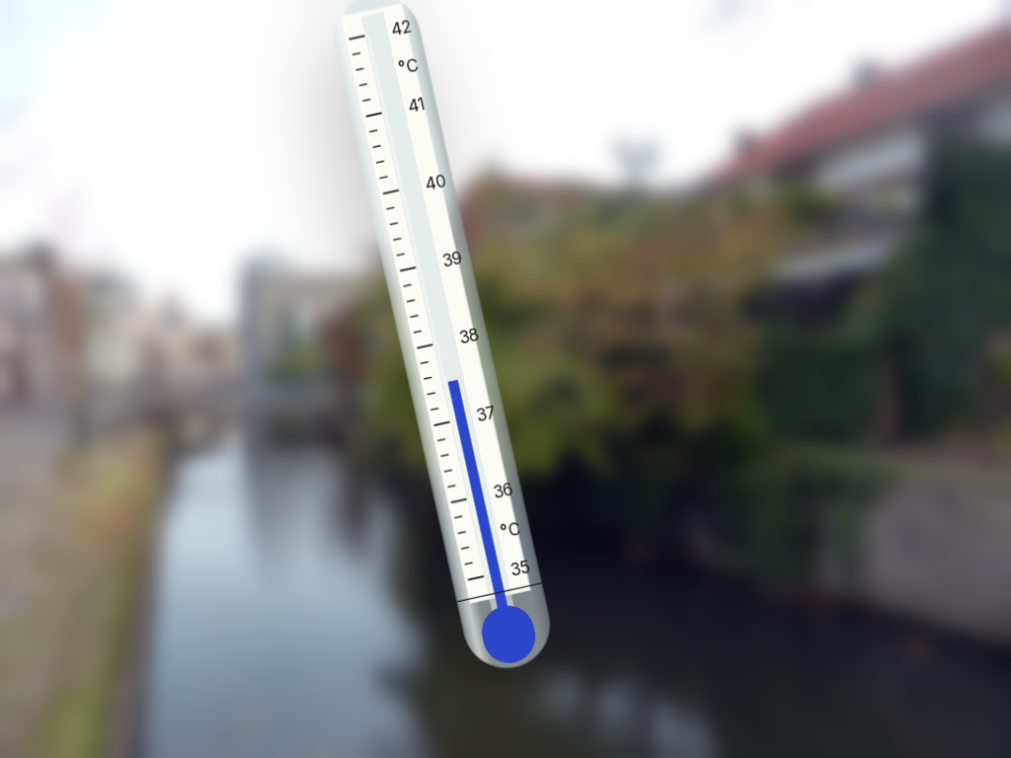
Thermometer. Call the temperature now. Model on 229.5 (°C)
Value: 37.5 (°C)
